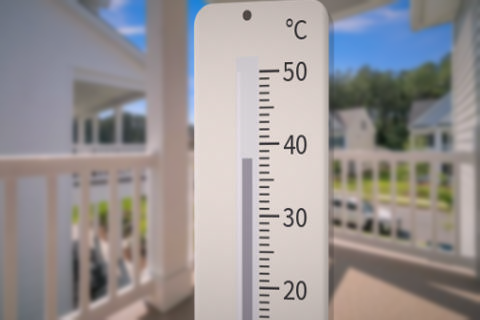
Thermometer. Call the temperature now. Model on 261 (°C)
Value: 38 (°C)
